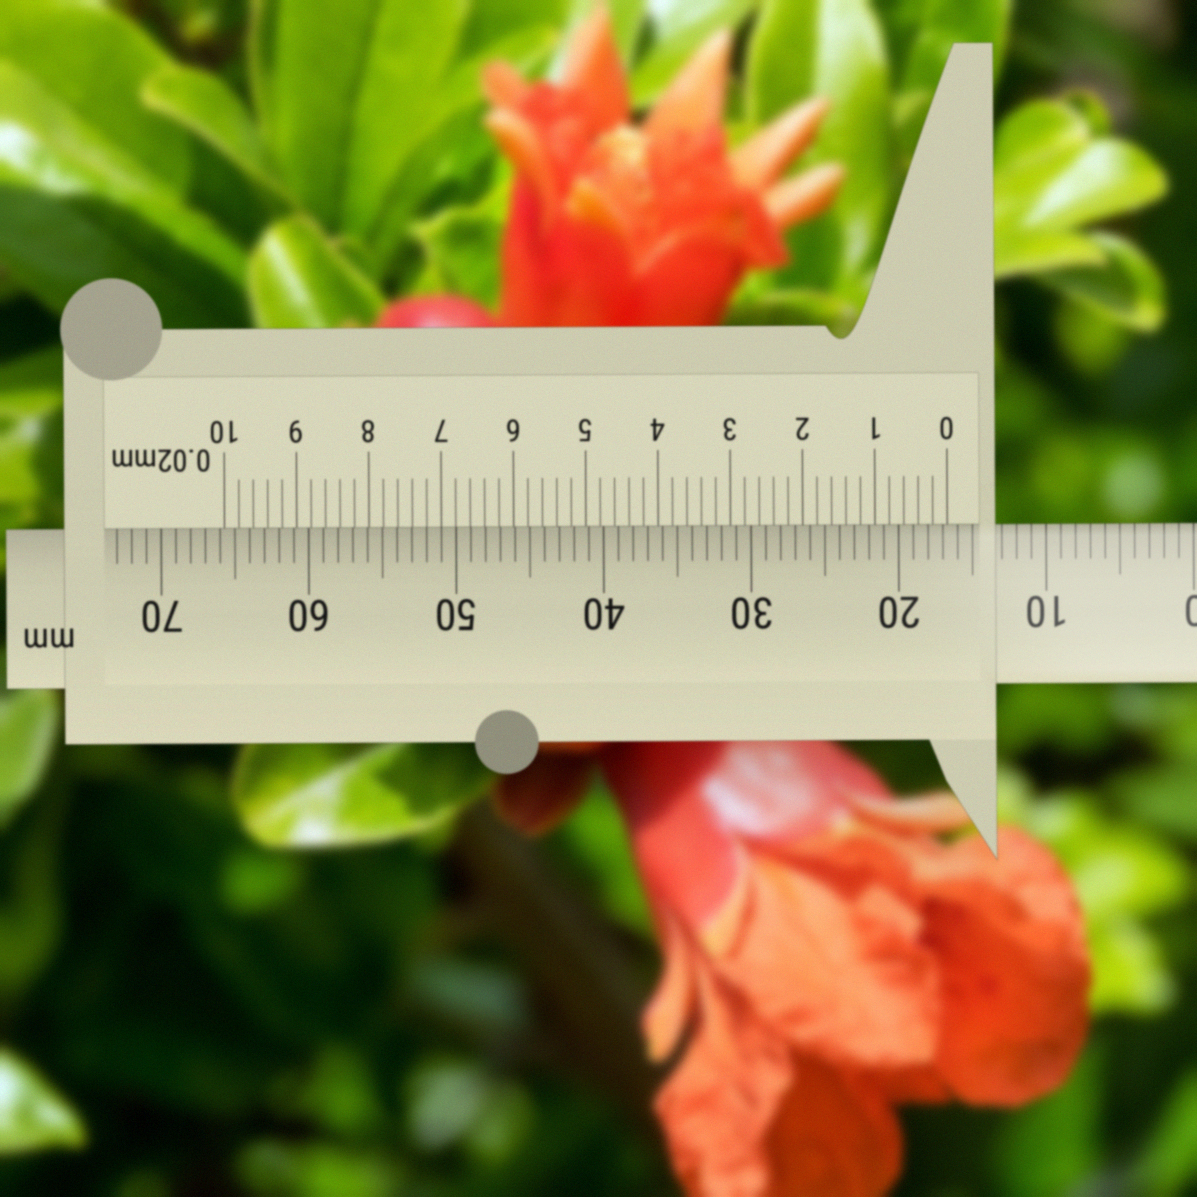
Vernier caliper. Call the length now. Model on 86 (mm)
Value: 16.7 (mm)
